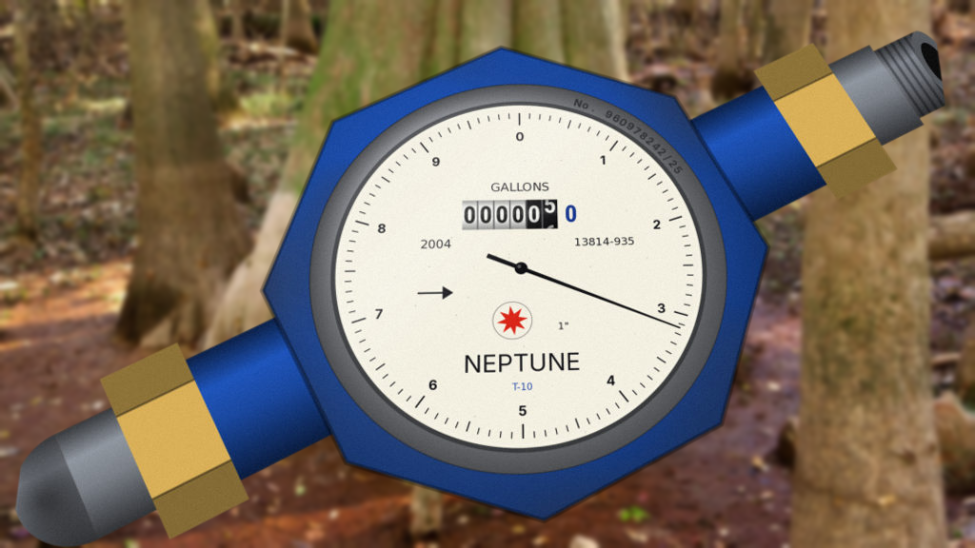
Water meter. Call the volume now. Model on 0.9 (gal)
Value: 53.1 (gal)
